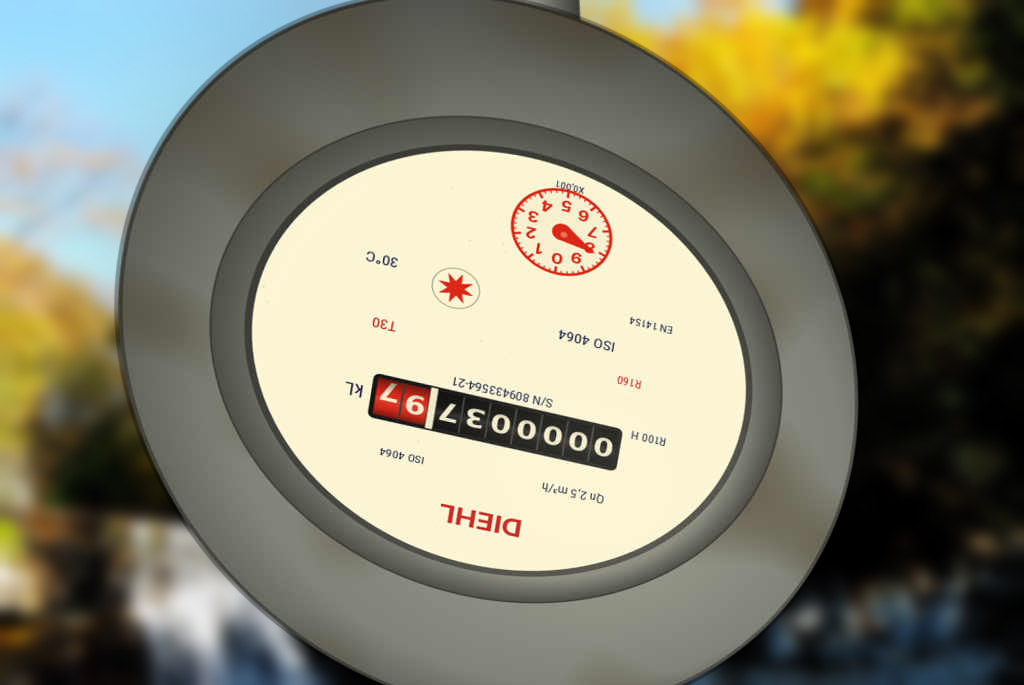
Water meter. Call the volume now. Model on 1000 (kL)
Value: 37.968 (kL)
